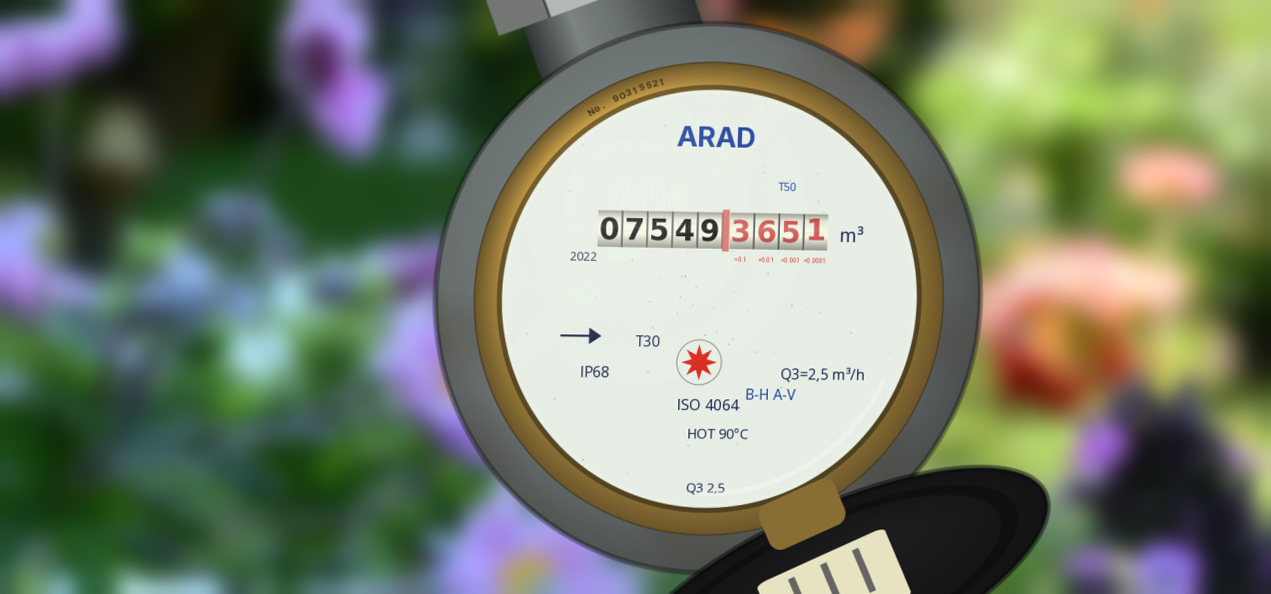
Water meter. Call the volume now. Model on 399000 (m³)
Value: 7549.3651 (m³)
